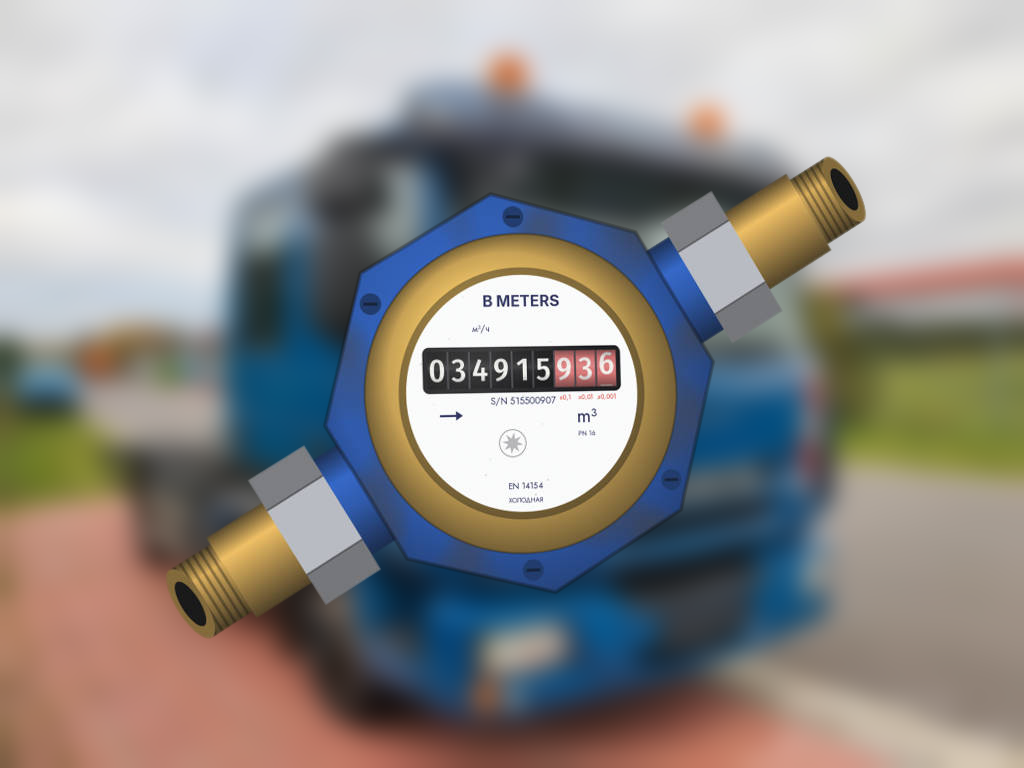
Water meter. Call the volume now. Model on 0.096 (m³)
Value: 34915.936 (m³)
